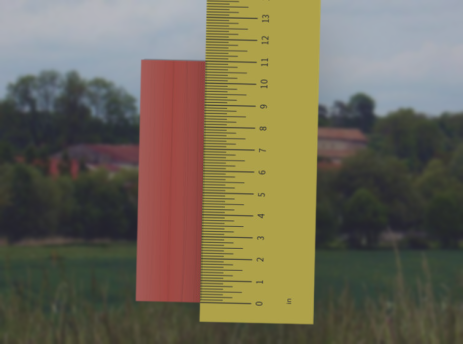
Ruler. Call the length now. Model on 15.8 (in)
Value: 11 (in)
